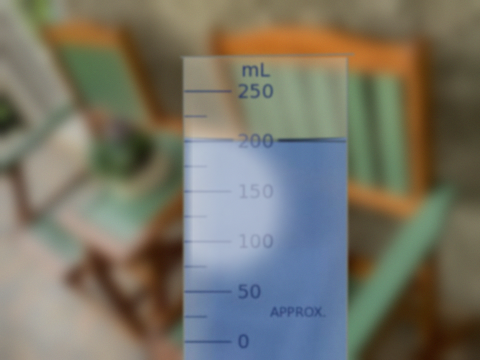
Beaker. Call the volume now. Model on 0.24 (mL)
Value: 200 (mL)
